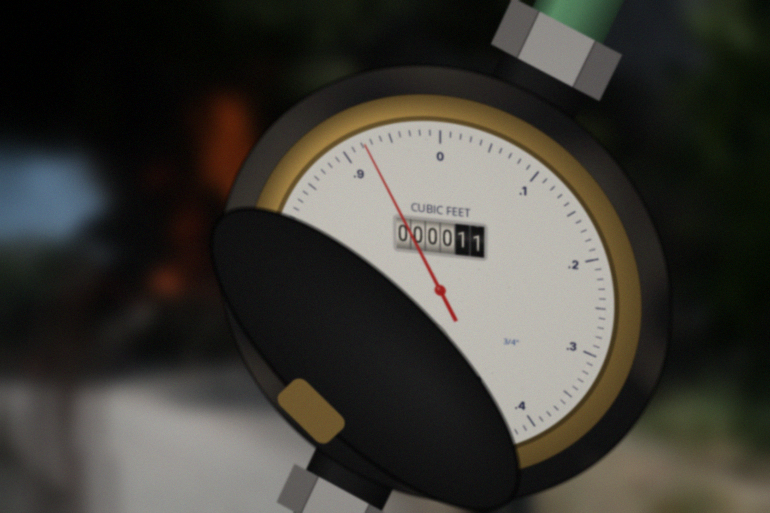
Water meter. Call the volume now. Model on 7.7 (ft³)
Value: 10.92 (ft³)
